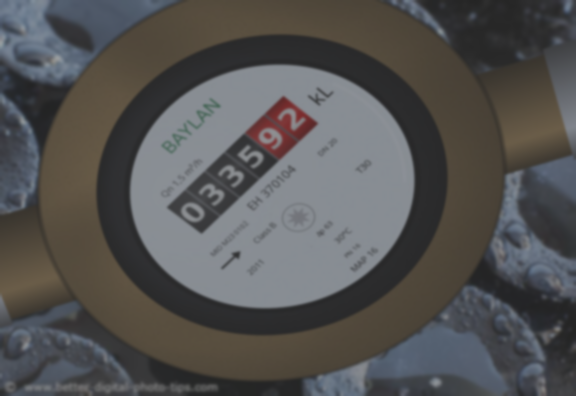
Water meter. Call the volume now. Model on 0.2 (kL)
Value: 335.92 (kL)
